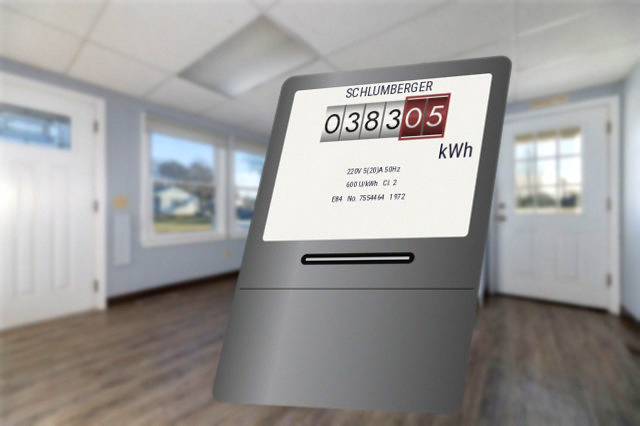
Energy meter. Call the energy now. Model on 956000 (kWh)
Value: 383.05 (kWh)
